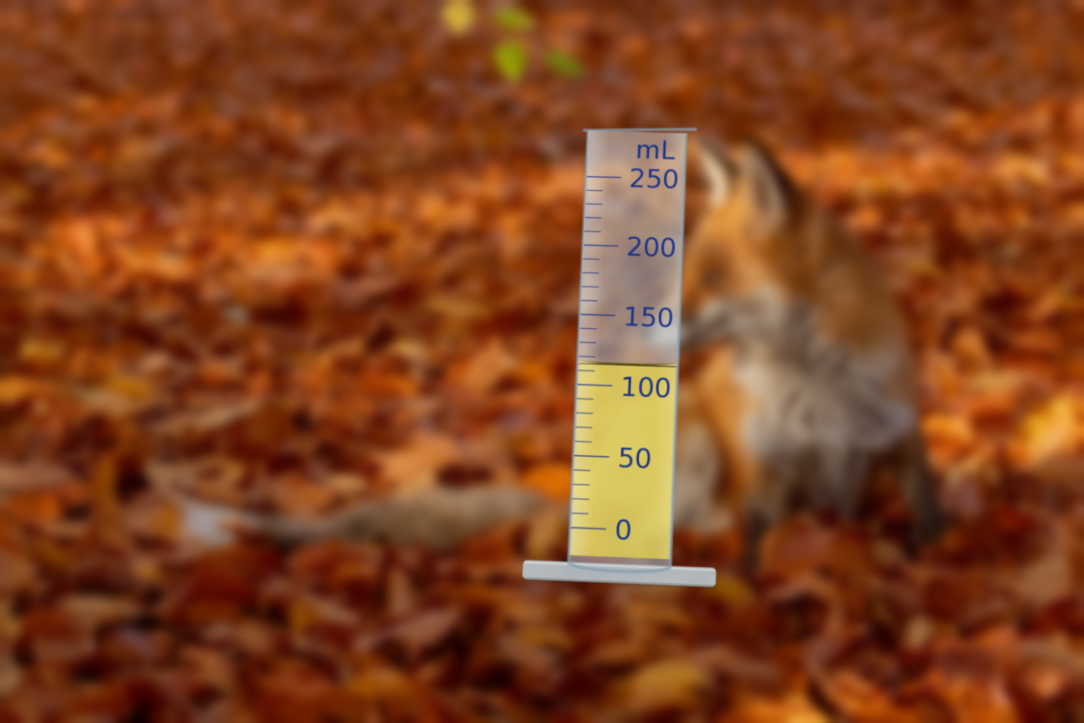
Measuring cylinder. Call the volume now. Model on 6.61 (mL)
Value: 115 (mL)
